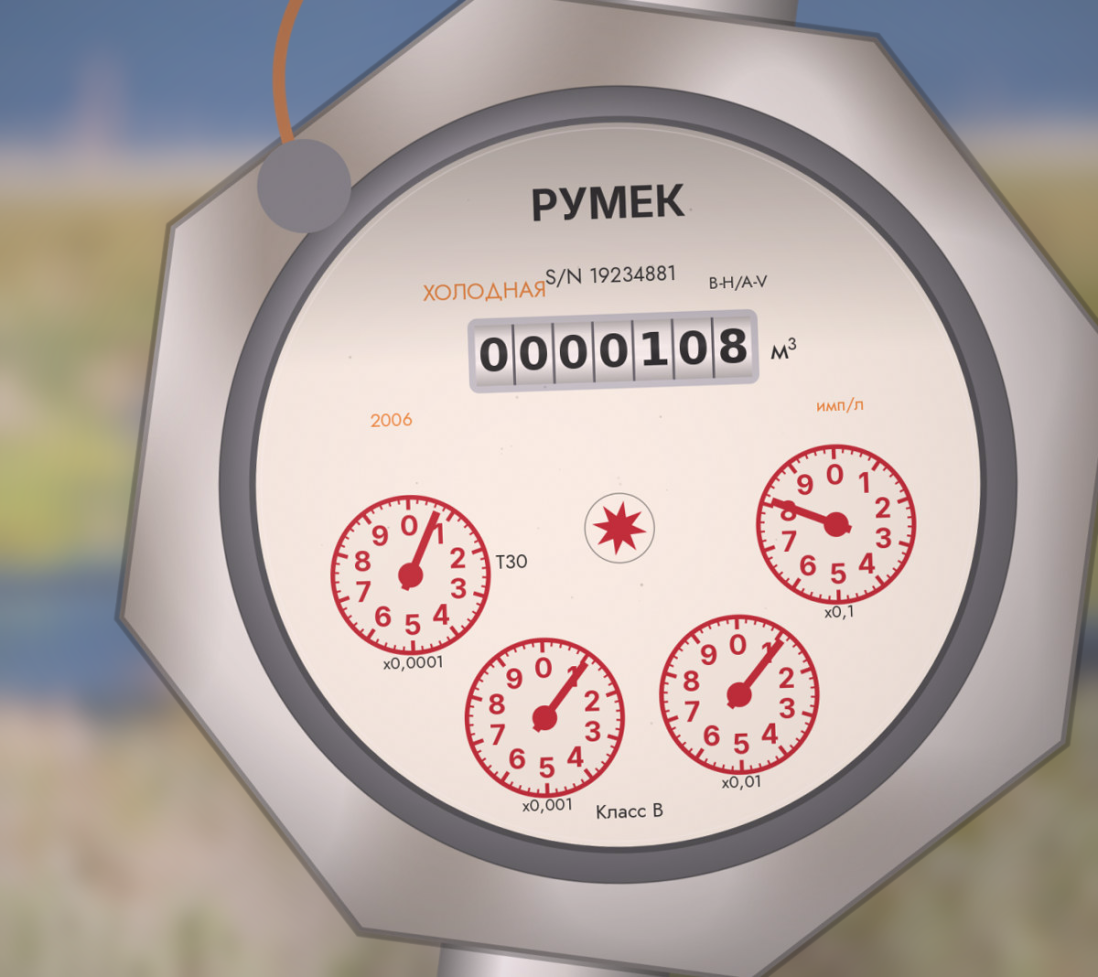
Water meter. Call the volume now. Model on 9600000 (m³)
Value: 108.8110 (m³)
